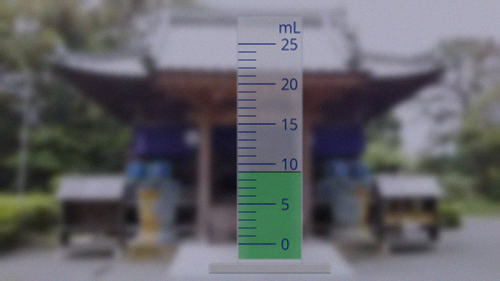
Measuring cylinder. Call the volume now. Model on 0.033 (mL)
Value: 9 (mL)
